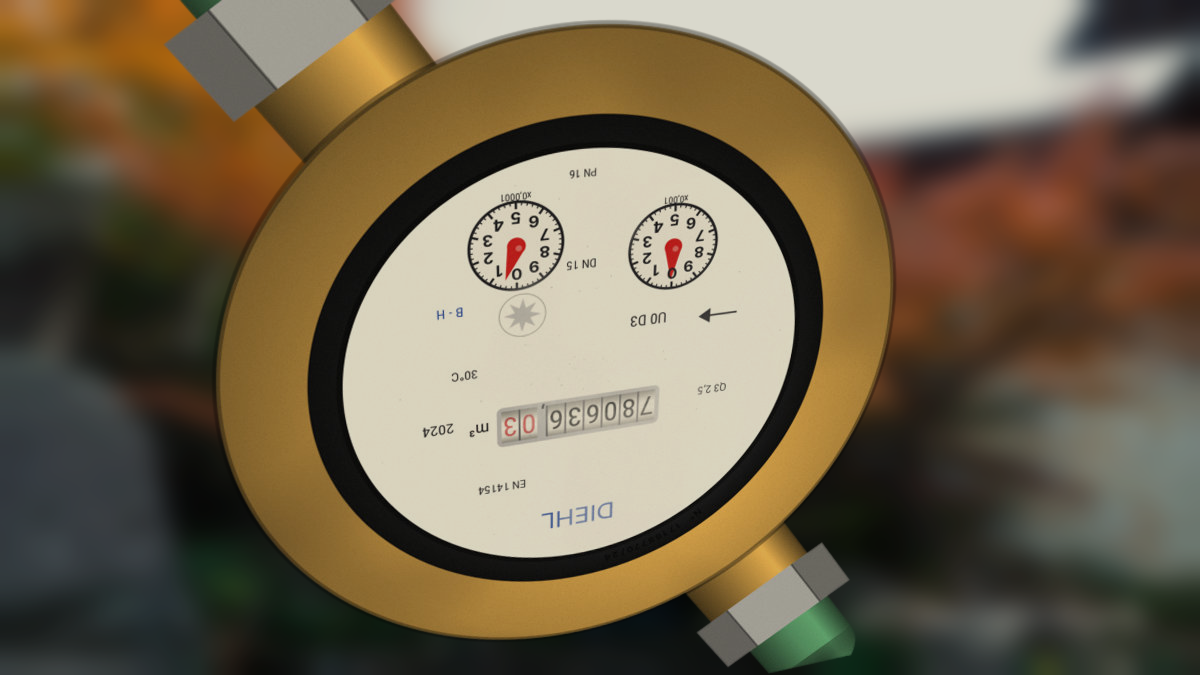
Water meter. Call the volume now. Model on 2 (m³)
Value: 780636.0300 (m³)
